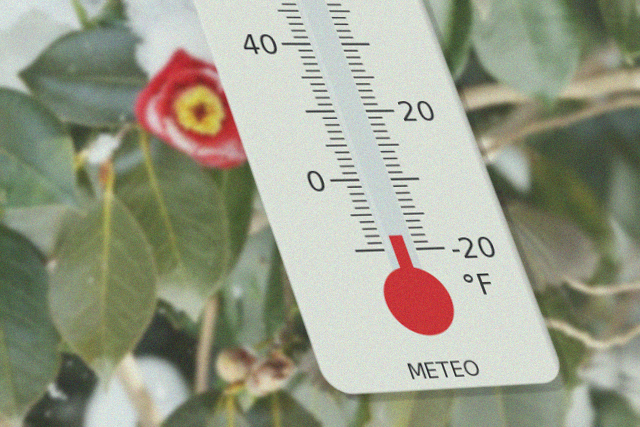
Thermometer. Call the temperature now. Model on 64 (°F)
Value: -16 (°F)
